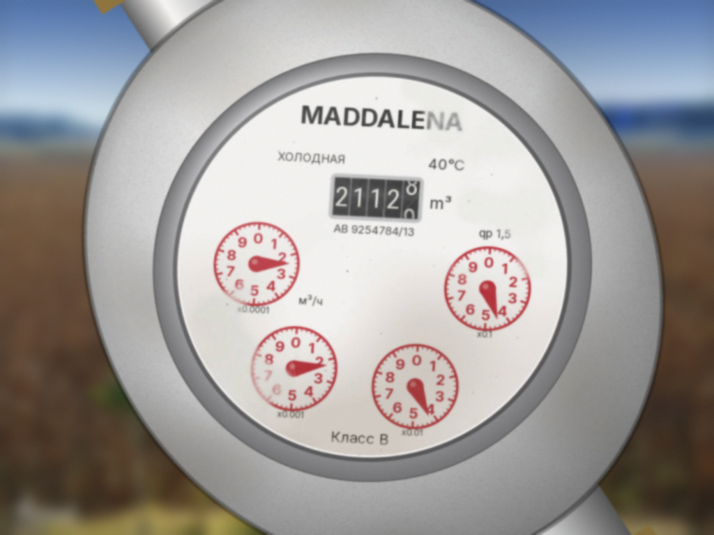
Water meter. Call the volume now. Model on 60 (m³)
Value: 21128.4422 (m³)
